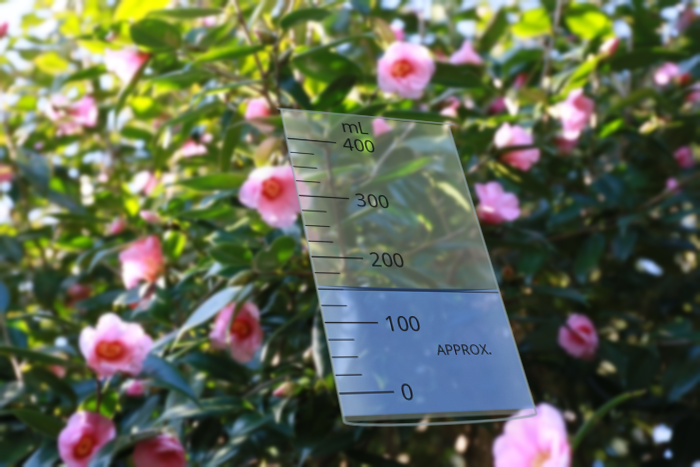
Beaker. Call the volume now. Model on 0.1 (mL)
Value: 150 (mL)
